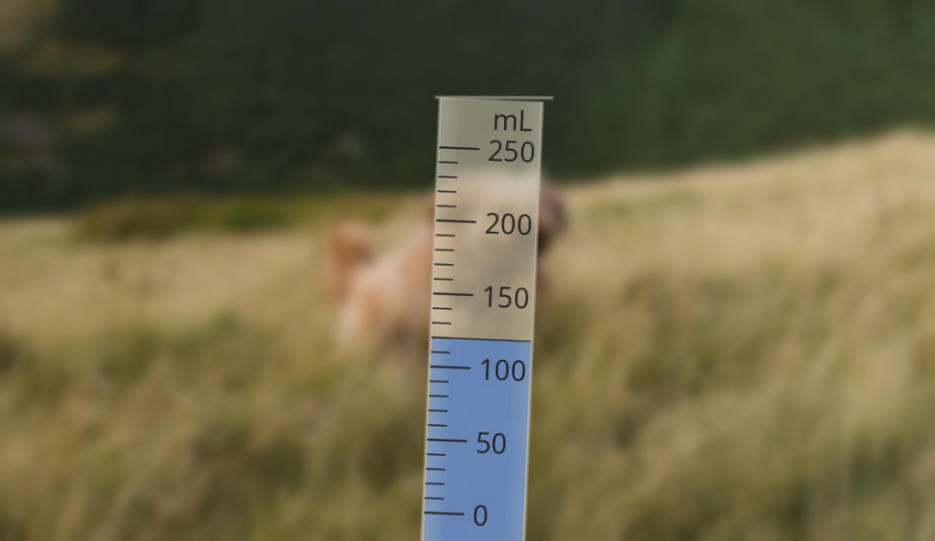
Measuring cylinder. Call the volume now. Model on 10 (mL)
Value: 120 (mL)
